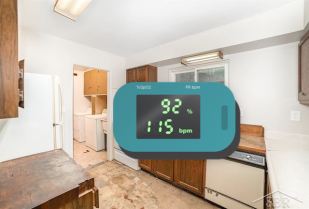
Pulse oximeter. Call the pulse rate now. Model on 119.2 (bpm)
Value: 115 (bpm)
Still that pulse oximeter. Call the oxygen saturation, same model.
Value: 92 (%)
